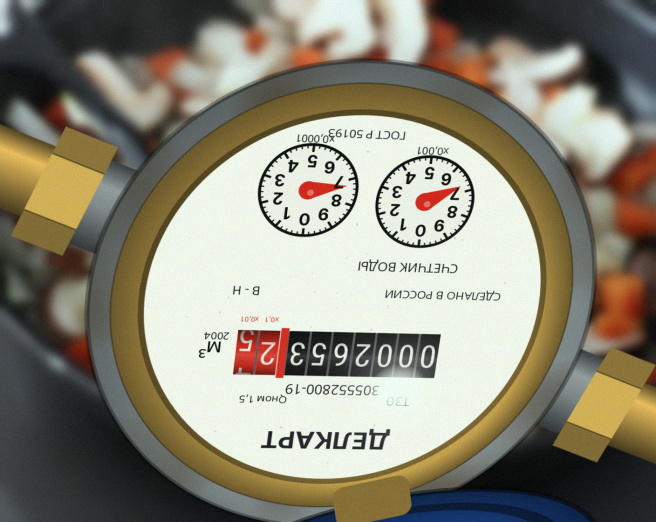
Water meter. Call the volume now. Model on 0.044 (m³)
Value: 2653.2467 (m³)
